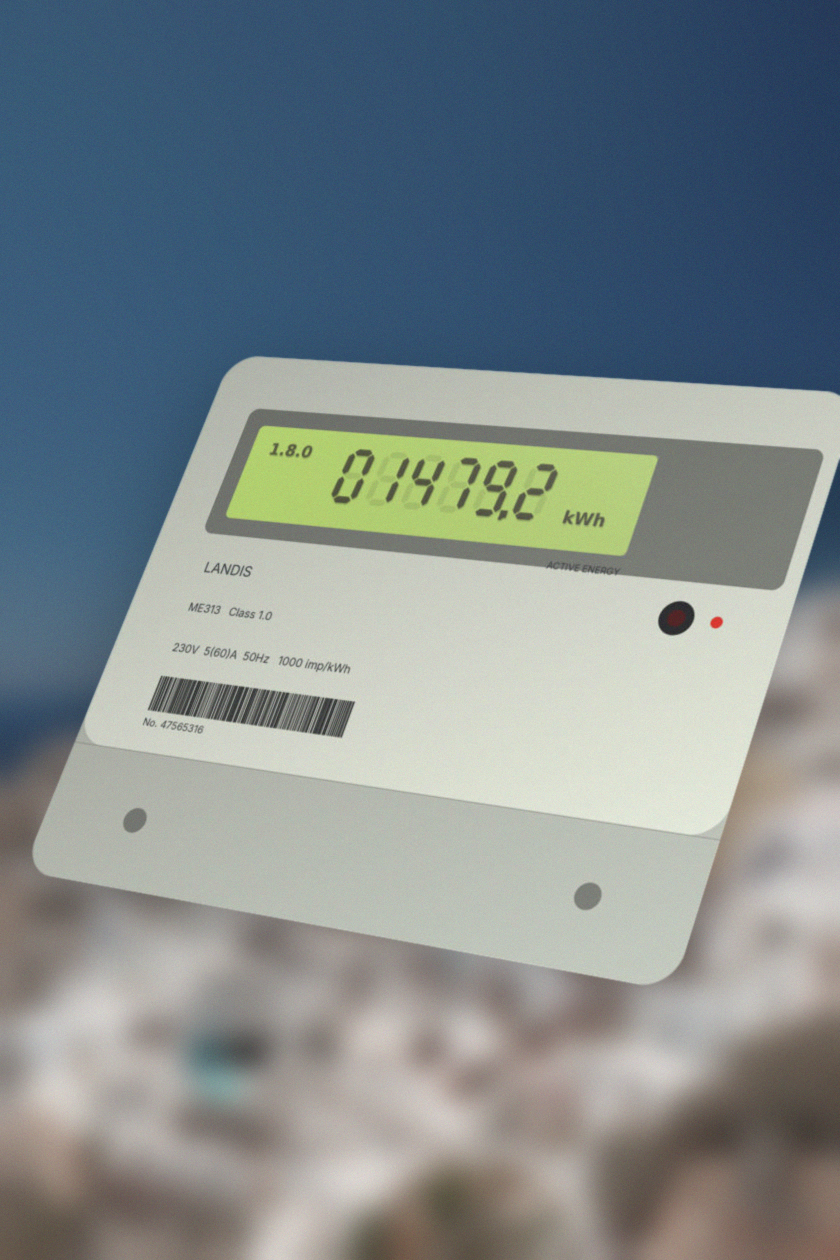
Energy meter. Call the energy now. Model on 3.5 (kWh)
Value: 1479.2 (kWh)
